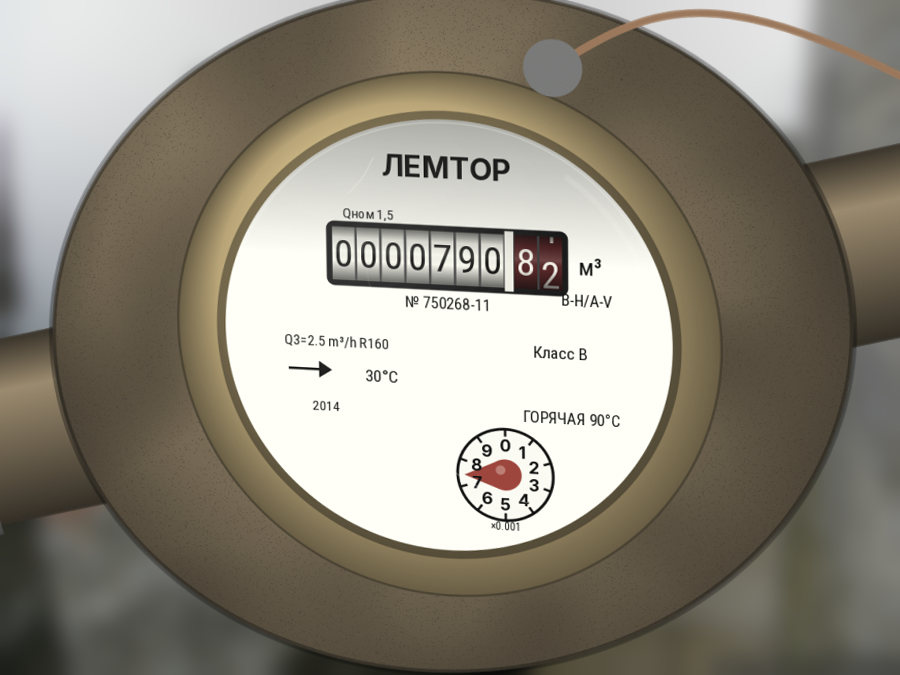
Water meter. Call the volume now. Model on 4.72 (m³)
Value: 790.817 (m³)
